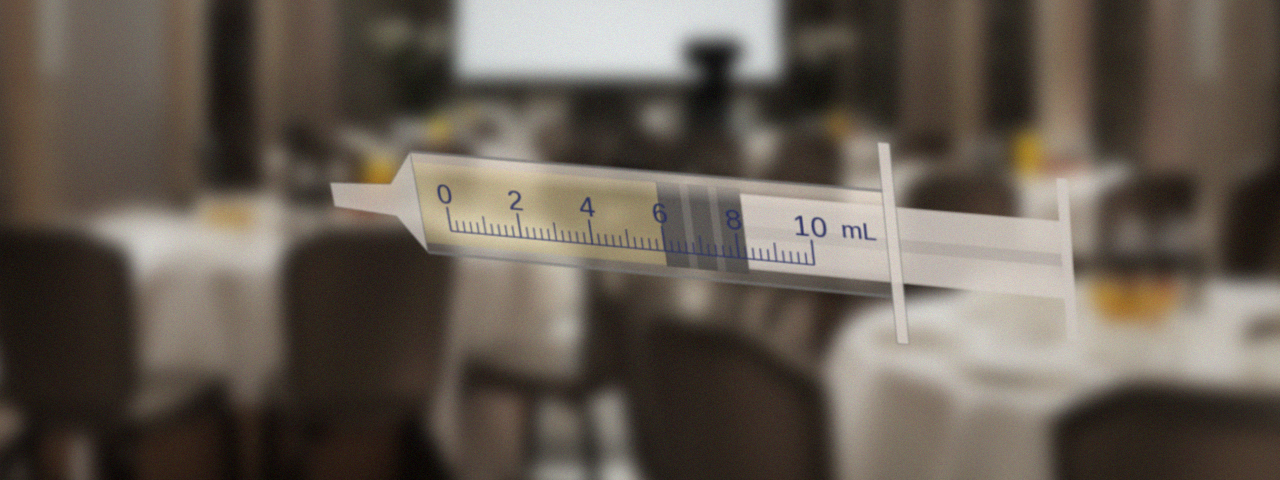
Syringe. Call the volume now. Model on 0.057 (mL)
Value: 6 (mL)
